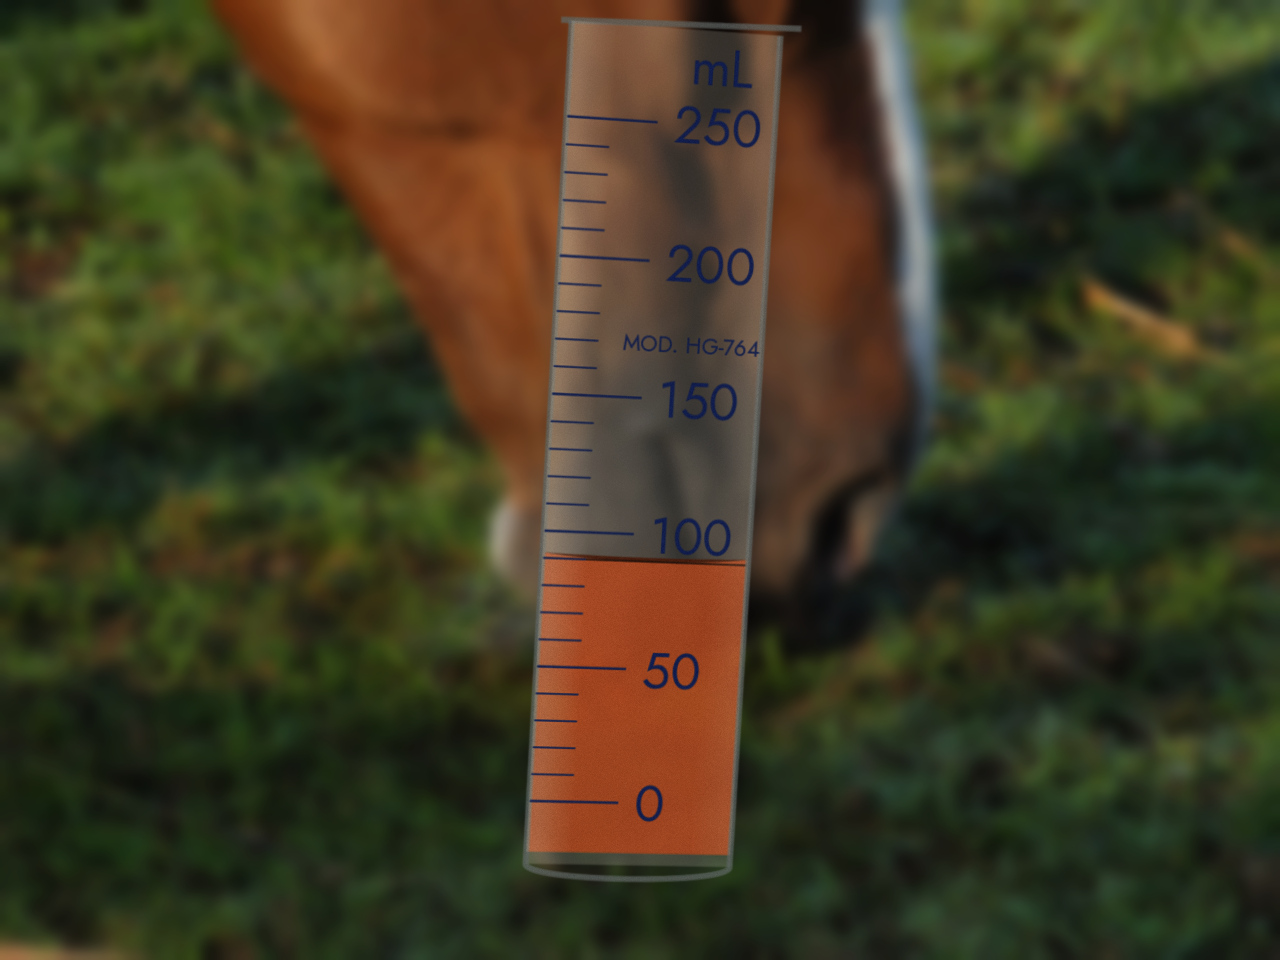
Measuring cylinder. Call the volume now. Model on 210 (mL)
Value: 90 (mL)
